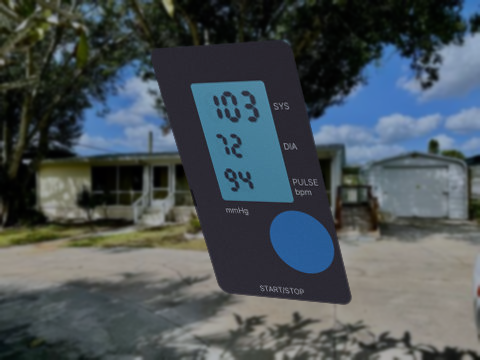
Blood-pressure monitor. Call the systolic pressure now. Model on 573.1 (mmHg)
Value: 103 (mmHg)
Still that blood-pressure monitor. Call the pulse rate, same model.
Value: 94 (bpm)
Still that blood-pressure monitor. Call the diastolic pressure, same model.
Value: 72 (mmHg)
